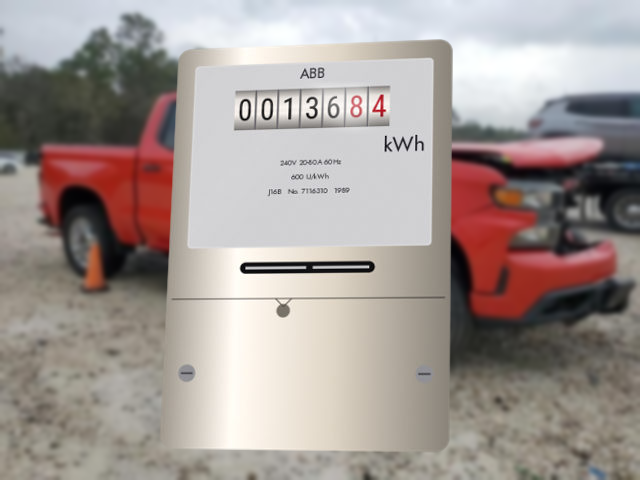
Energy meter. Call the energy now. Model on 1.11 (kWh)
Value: 136.84 (kWh)
